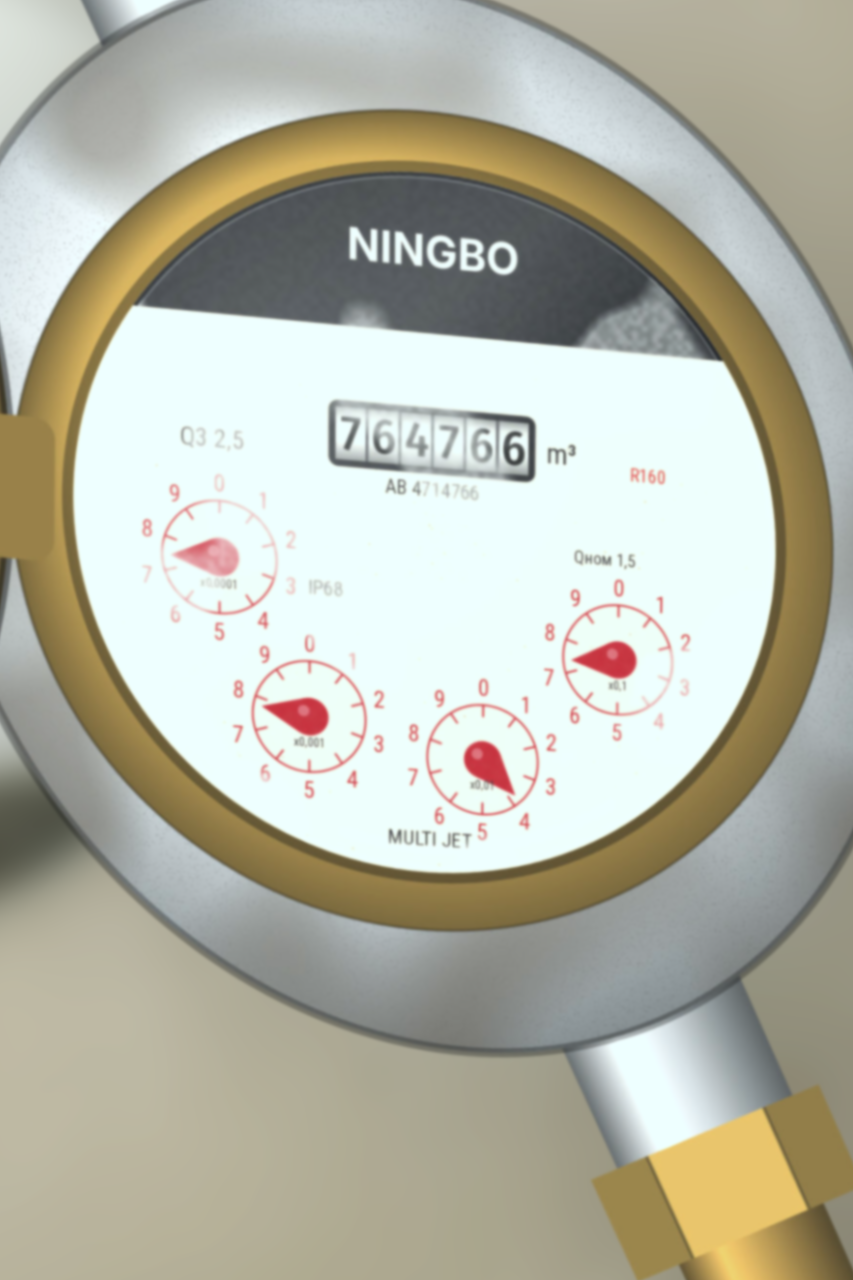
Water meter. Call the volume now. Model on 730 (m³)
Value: 764766.7377 (m³)
